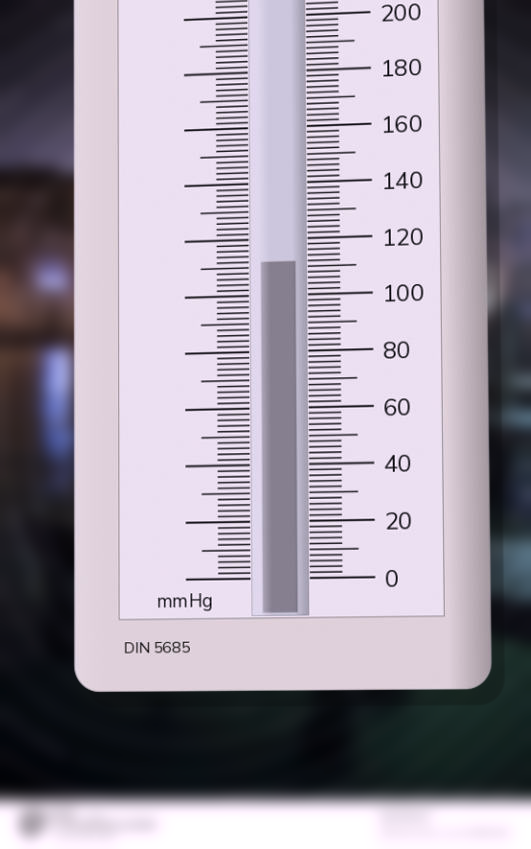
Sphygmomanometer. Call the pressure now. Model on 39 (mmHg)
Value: 112 (mmHg)
